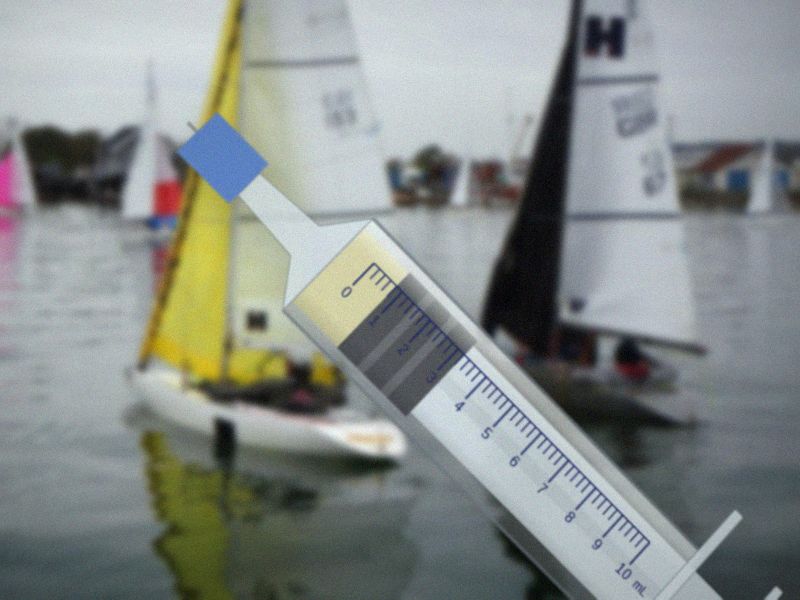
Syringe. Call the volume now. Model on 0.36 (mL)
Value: 0.8 (mL)
